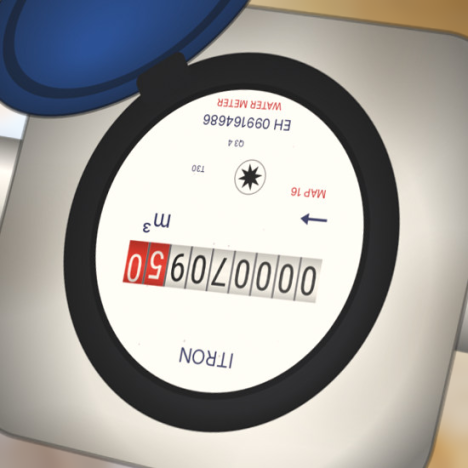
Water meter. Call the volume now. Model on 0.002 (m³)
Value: 709.50 (m³)
